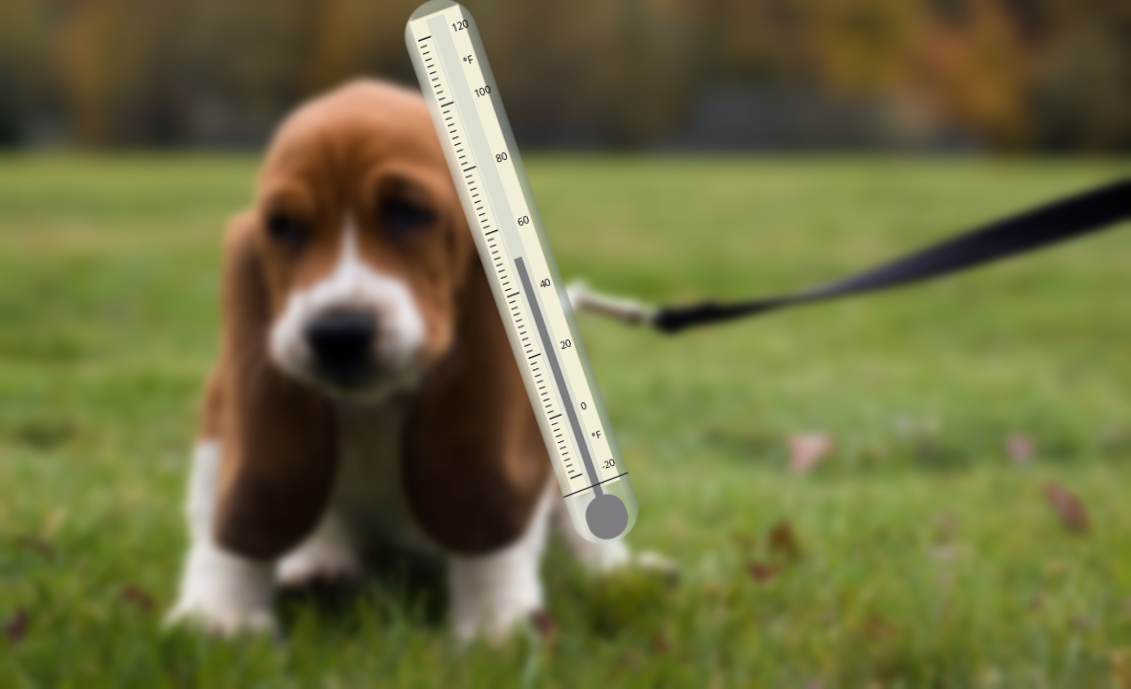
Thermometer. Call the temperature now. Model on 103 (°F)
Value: 50 (°F)
